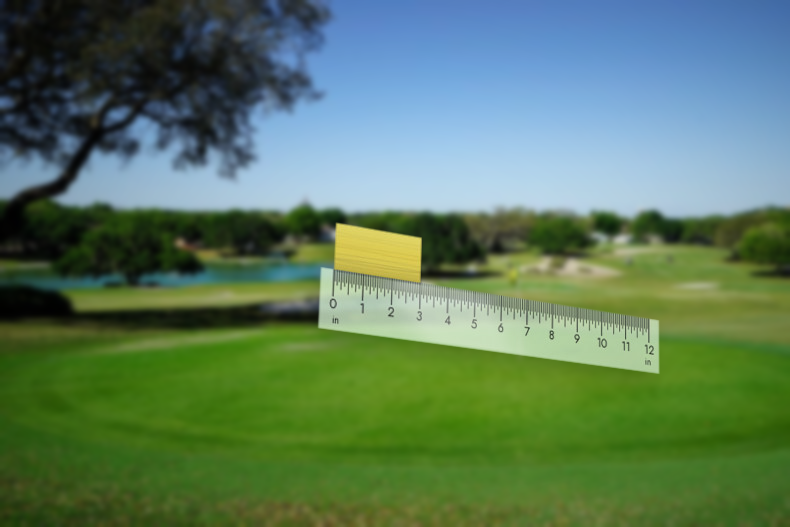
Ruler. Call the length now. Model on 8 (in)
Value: 3 (in)
